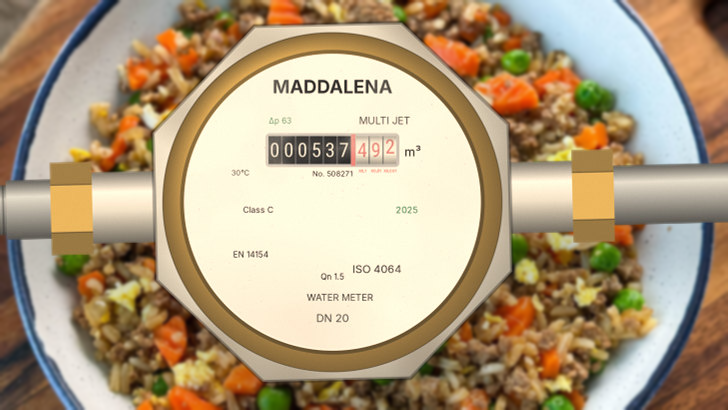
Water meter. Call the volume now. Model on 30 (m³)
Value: 537.492 (m³)
